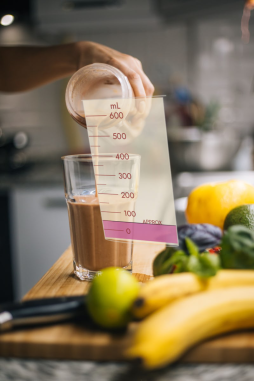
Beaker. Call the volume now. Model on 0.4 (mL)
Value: 50 (mL)
